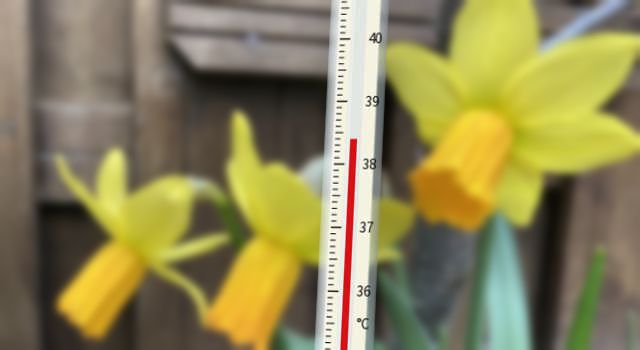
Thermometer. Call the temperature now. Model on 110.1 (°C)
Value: 38.4 (°C)
